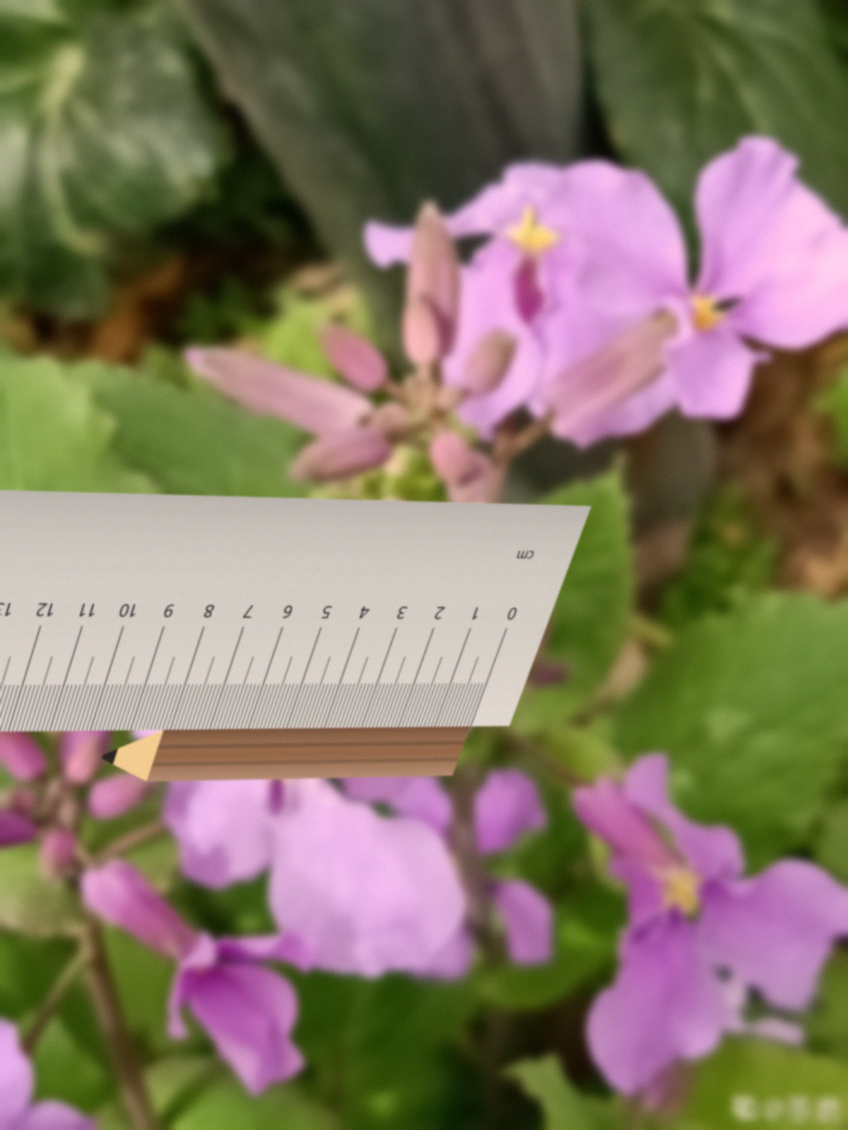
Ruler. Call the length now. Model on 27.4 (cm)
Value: 9.5 (cm)
